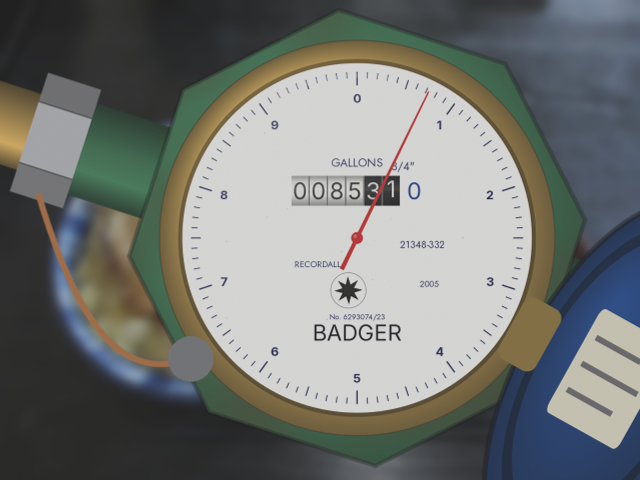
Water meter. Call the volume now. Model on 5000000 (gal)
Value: 85310.7 (gal)
